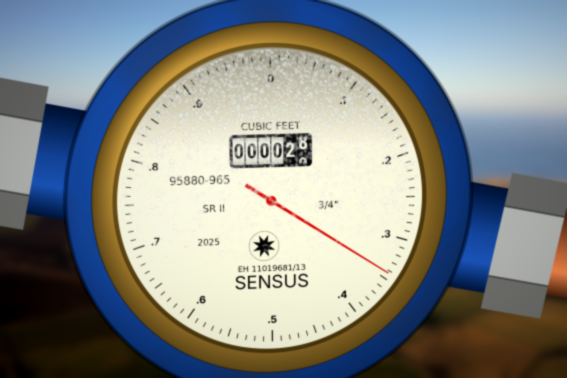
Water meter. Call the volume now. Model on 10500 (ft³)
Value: 28.34 (ft³)
